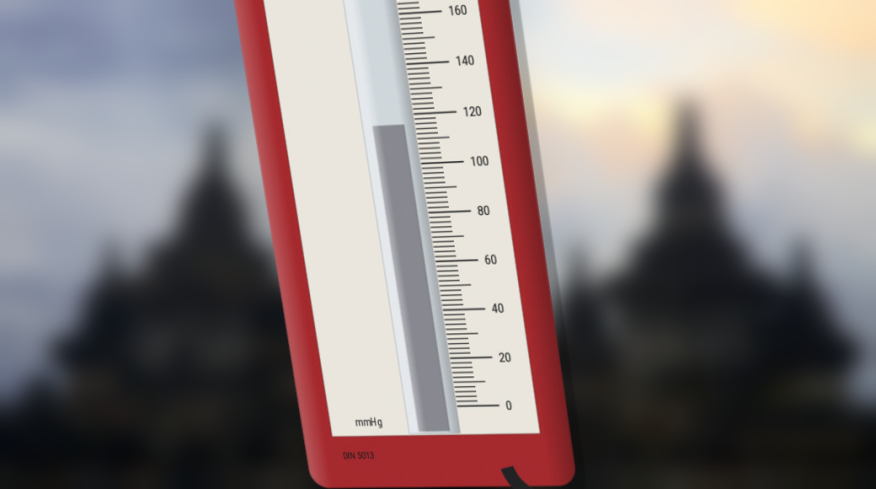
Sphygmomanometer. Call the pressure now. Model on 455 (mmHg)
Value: 116 (mmHg)
